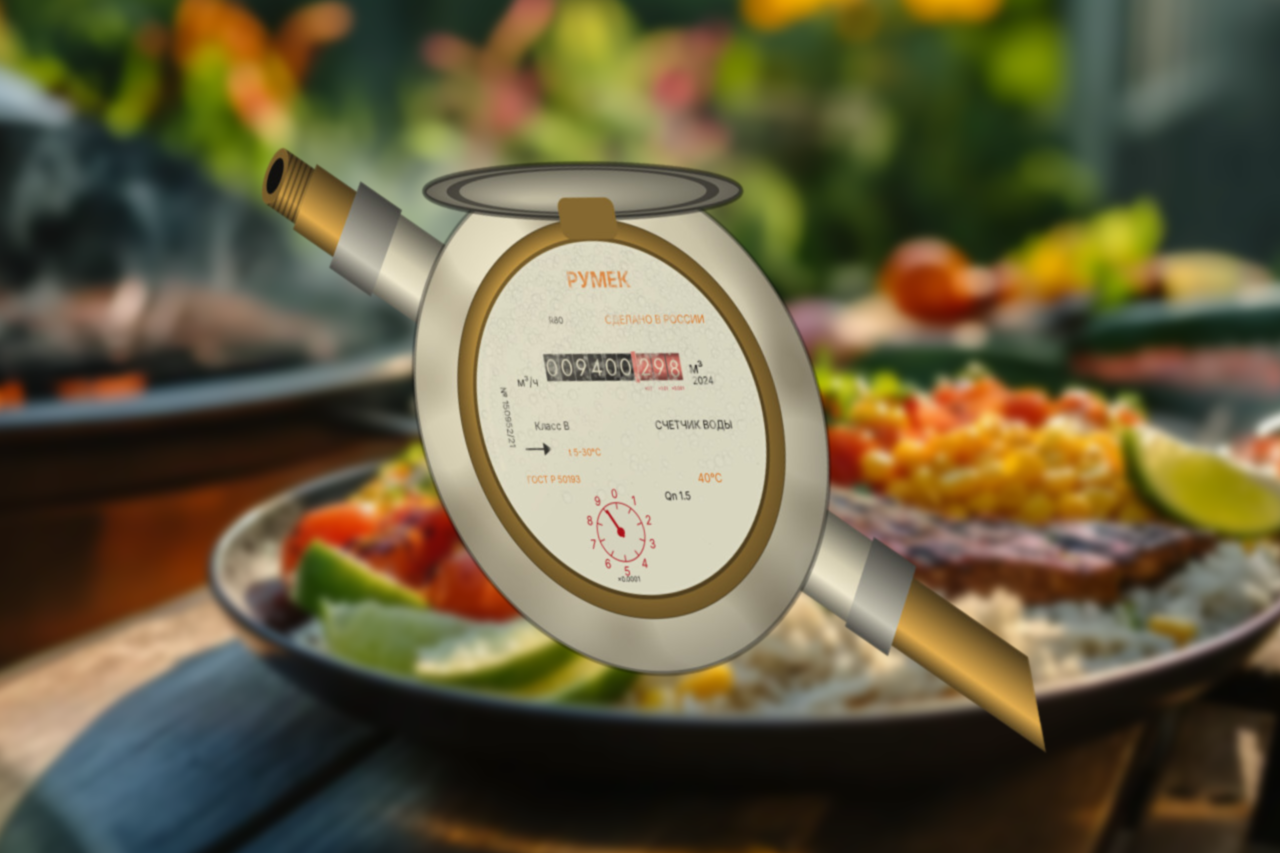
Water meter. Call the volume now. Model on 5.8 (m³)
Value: 9400.2979 (m³)
